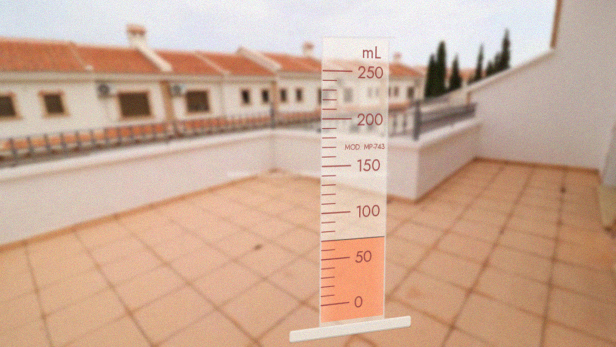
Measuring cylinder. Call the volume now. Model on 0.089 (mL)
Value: 70 (mL)
